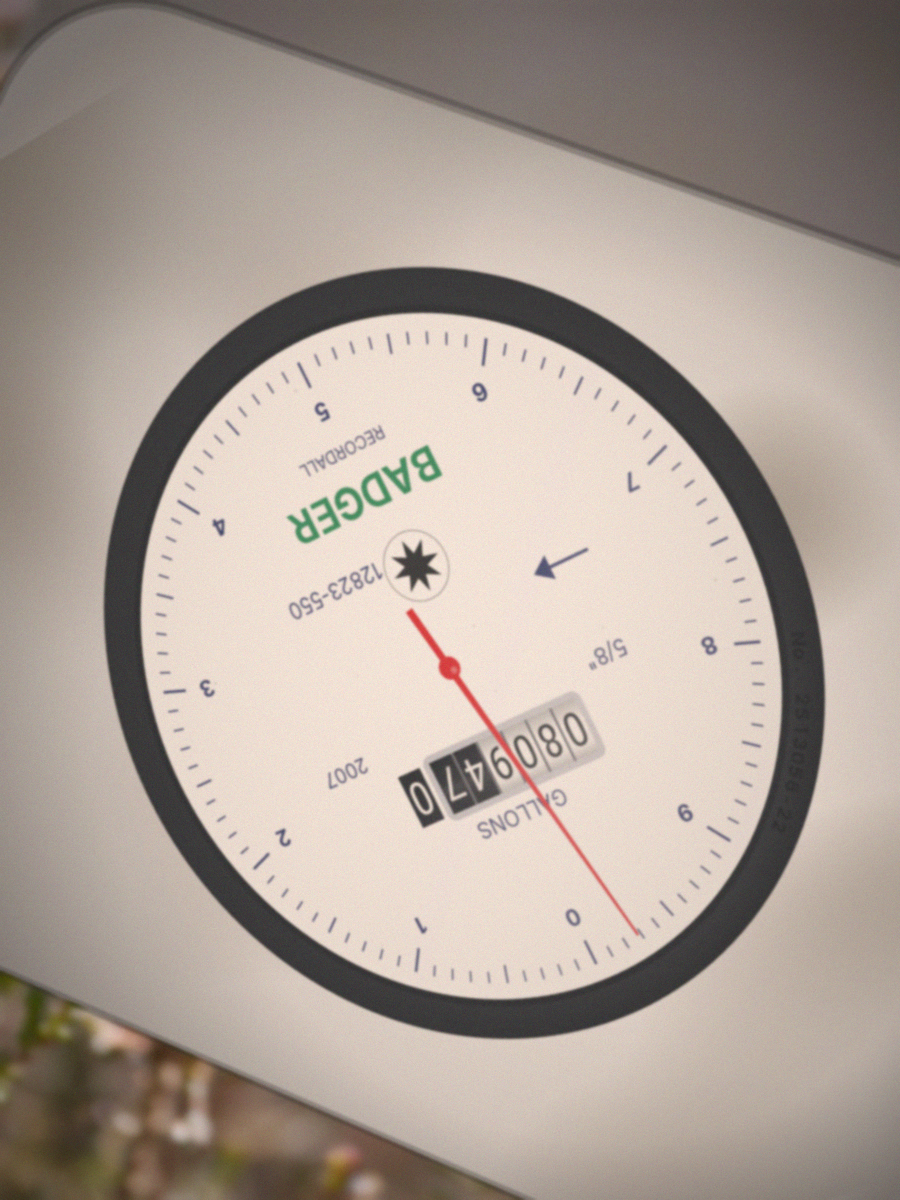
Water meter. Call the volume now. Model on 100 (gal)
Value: 809469.7 (gal)
